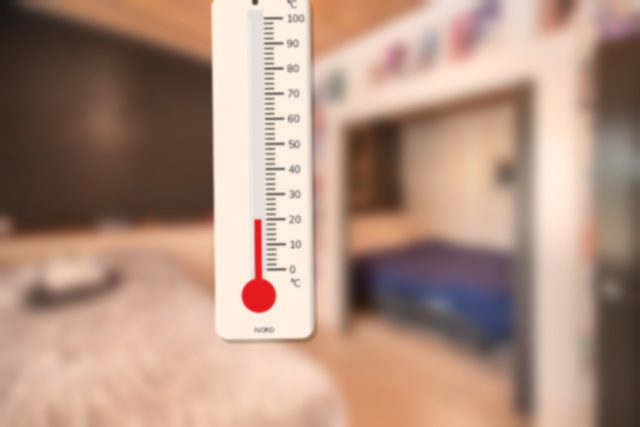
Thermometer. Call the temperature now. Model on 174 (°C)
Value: 20 (°C)
